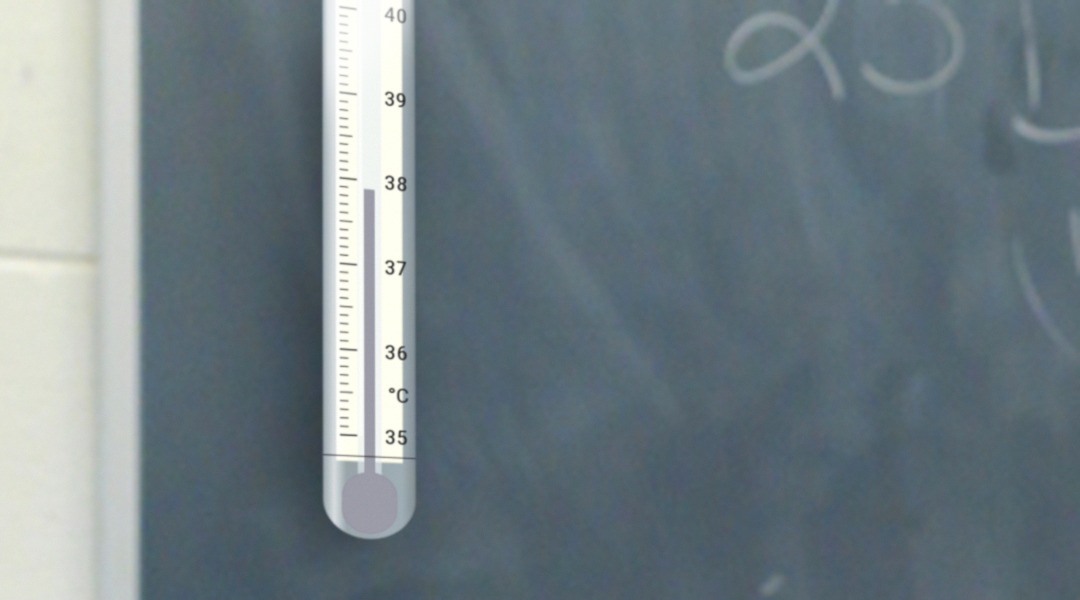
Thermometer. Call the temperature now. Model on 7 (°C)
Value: 37.9 (°C)
